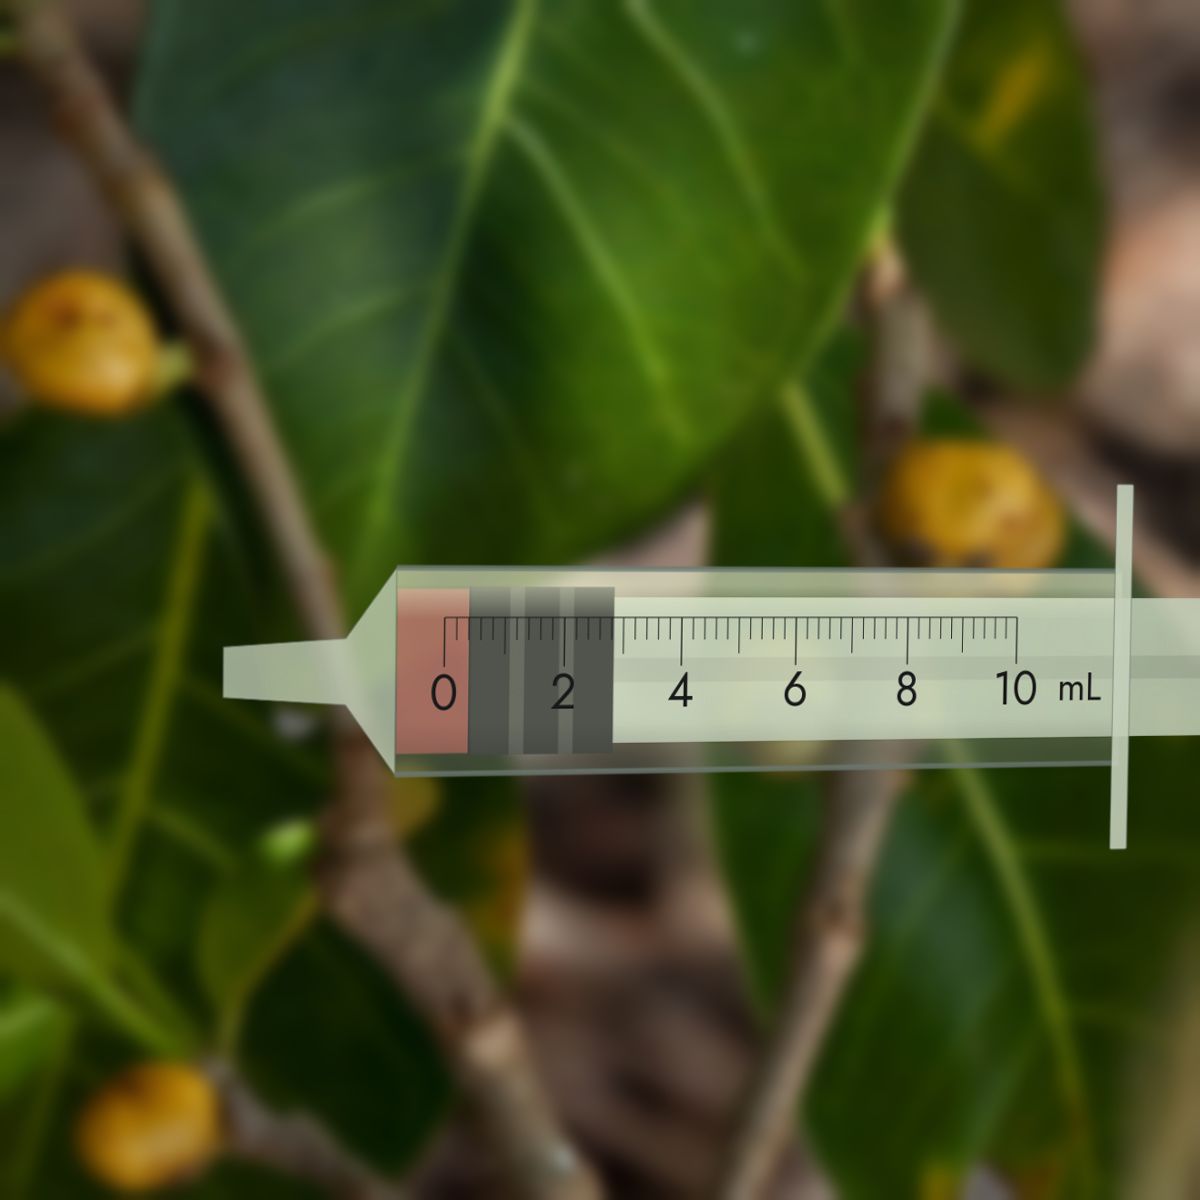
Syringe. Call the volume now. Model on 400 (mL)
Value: 0.4 (mL)
